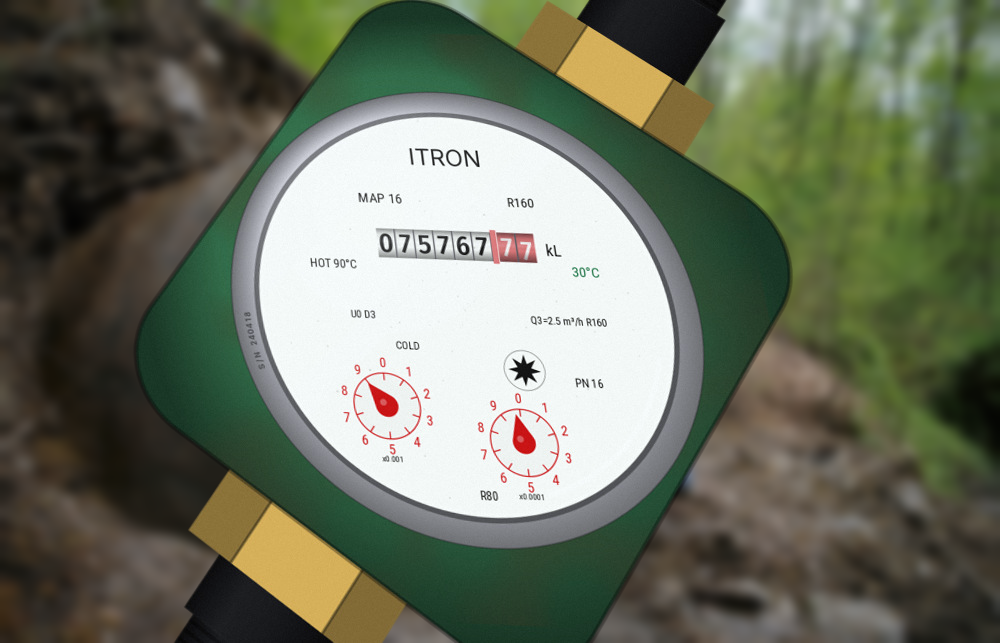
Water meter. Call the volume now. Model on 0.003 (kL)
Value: 75767.7689 (kL)
